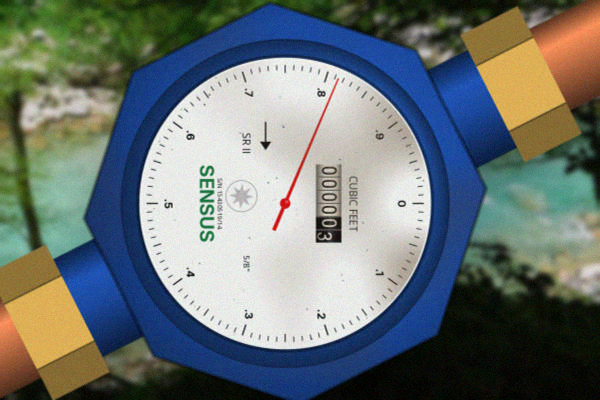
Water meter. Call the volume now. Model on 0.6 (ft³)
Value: 2.81 (ft³)
